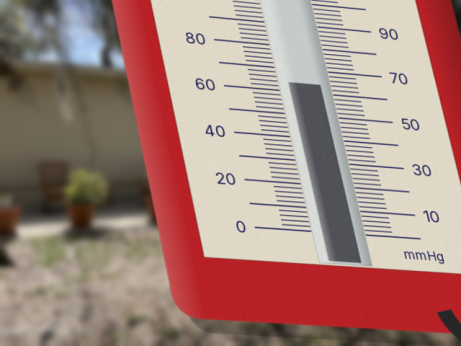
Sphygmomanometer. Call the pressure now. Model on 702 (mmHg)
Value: 64 (mmHg)
